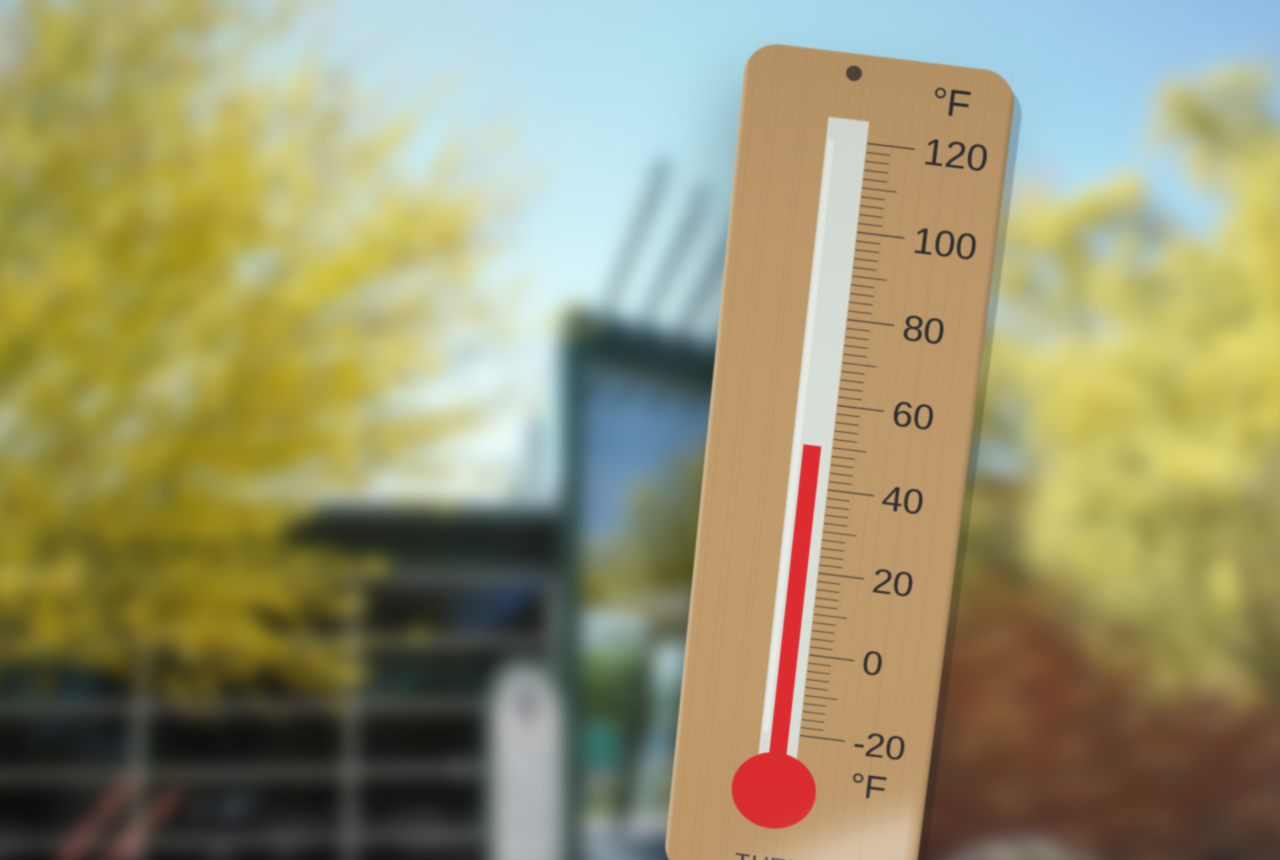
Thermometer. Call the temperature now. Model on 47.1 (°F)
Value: 50 (°F)
